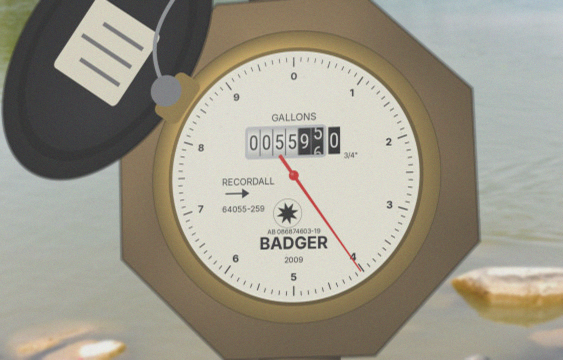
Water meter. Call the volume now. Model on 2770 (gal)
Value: 55954.0 (gal)
